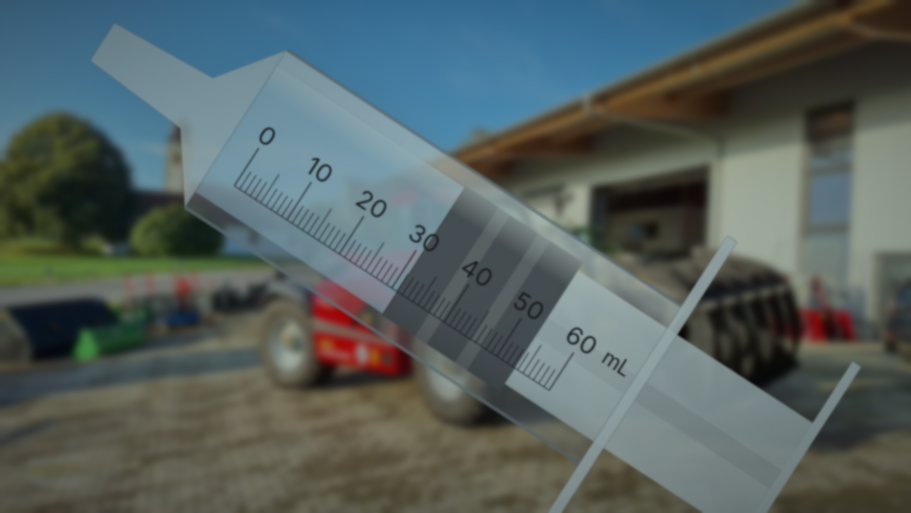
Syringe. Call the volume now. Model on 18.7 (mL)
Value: 31 (mL)
